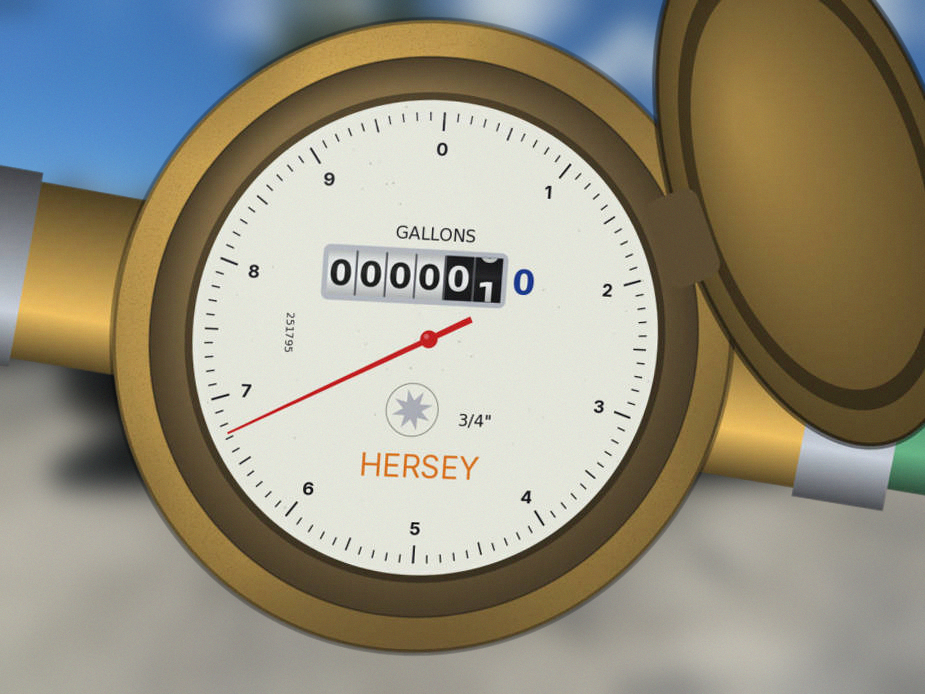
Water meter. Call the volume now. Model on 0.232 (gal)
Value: 6.7 (gal)
